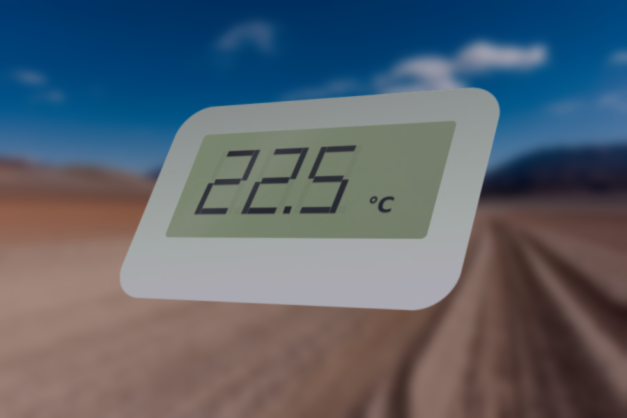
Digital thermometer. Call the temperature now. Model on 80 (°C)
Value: 22.5 (°C)
